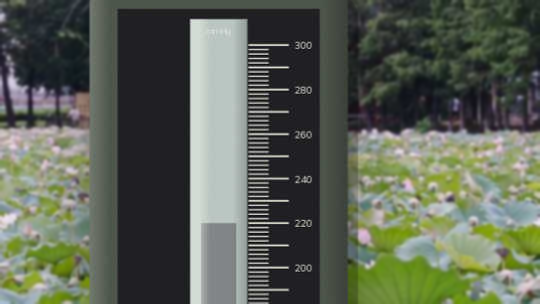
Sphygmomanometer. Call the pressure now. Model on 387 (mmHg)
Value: 220 (mmHg)
